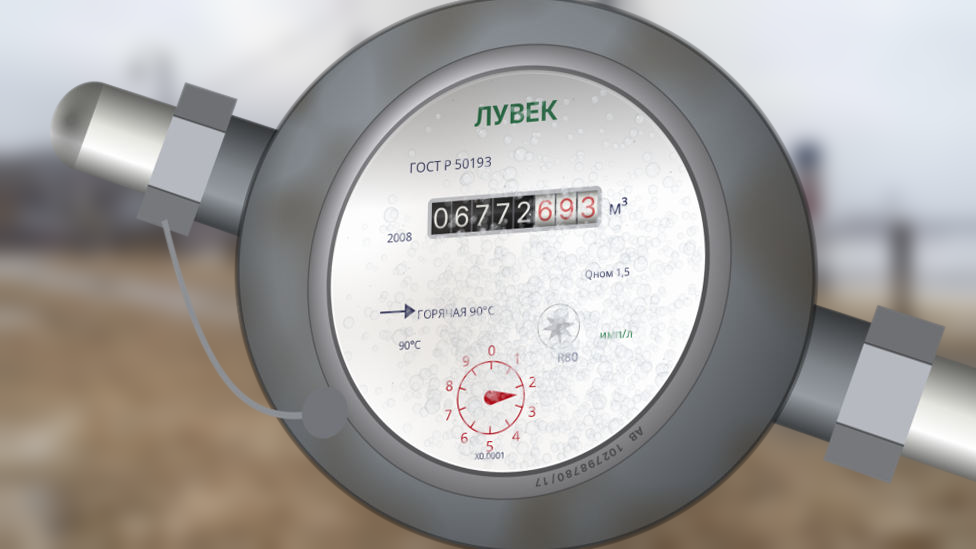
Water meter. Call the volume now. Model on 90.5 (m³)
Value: 6772.6932 (m³)
